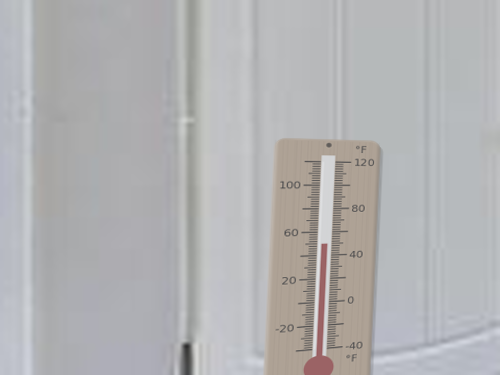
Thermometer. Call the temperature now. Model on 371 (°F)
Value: 50 (°F)
